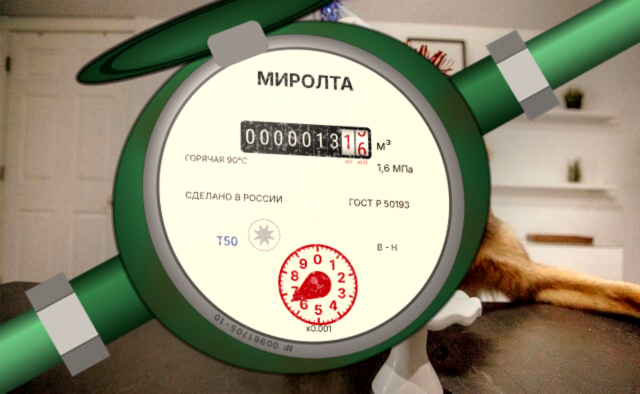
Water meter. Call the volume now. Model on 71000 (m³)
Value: 13.156 (m³)
